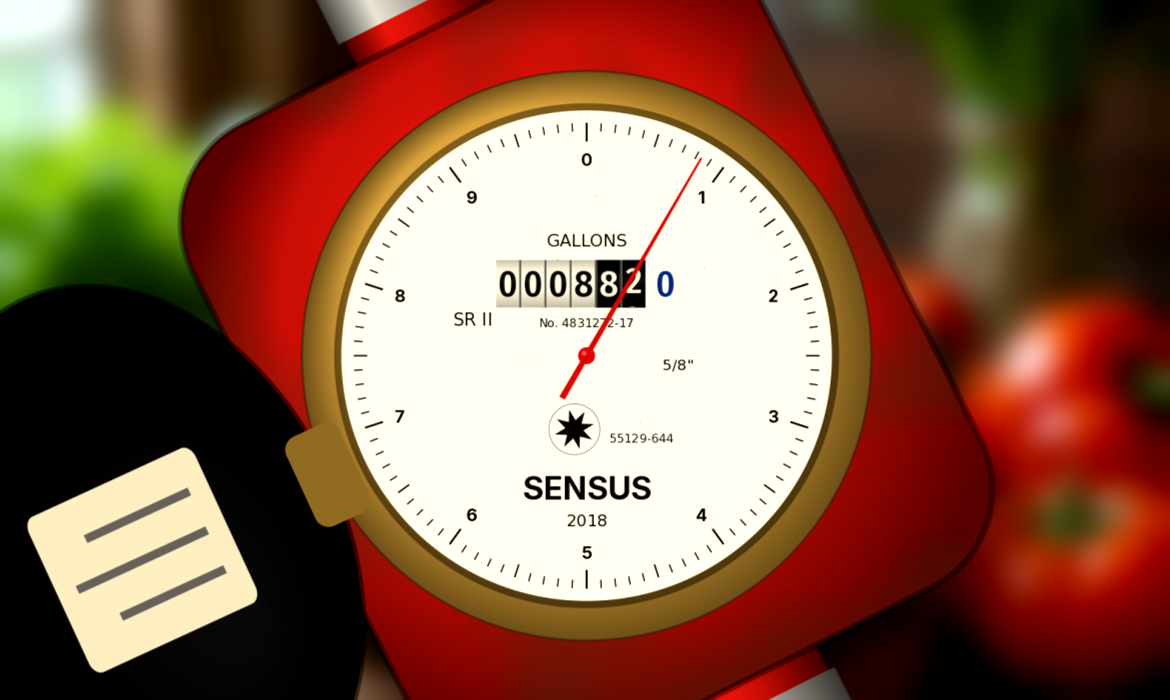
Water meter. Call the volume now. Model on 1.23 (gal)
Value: 8820.8 (gal)
